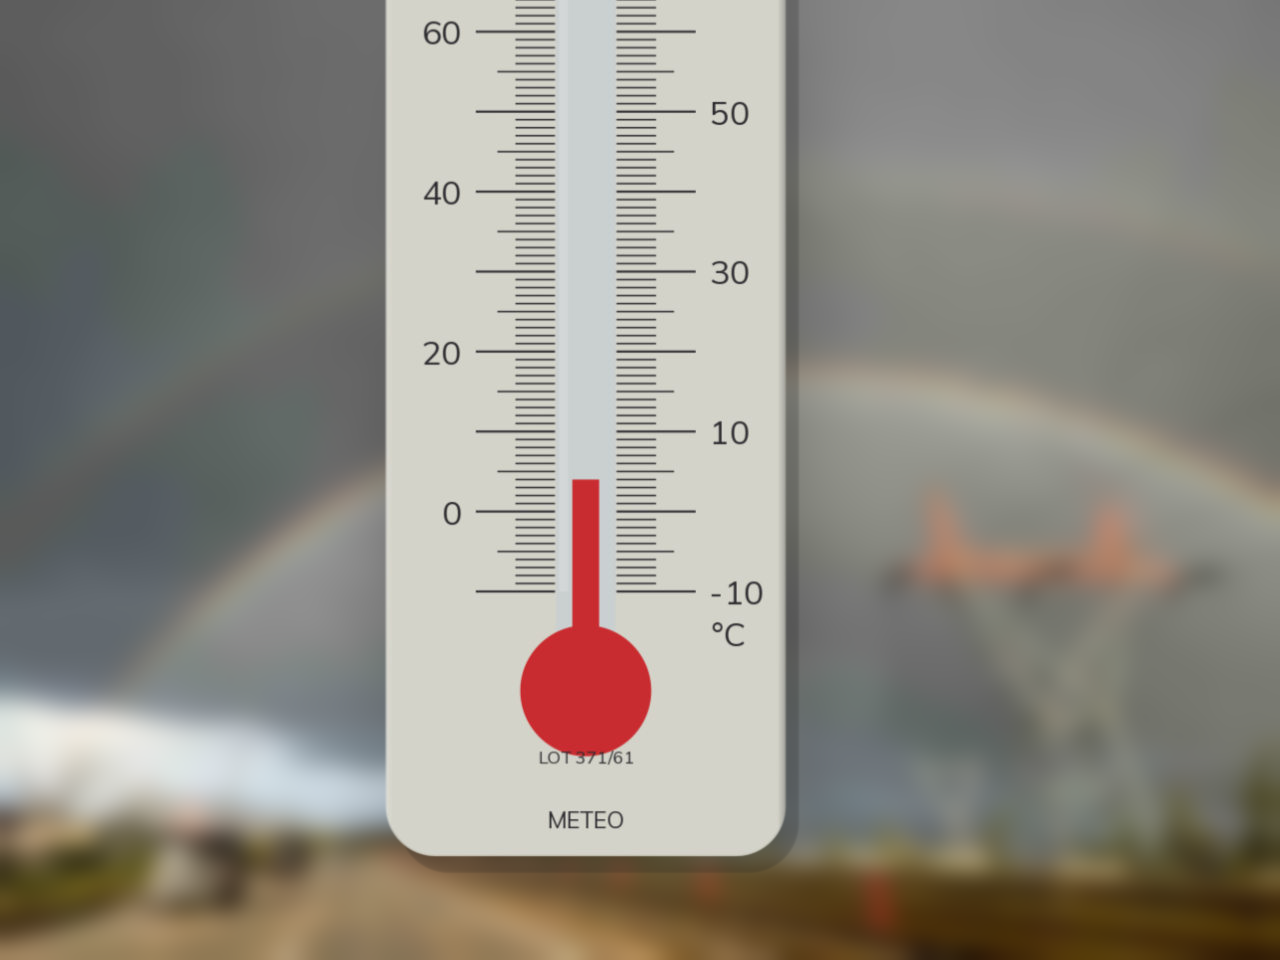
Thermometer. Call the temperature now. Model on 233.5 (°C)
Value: 4 (°C)
